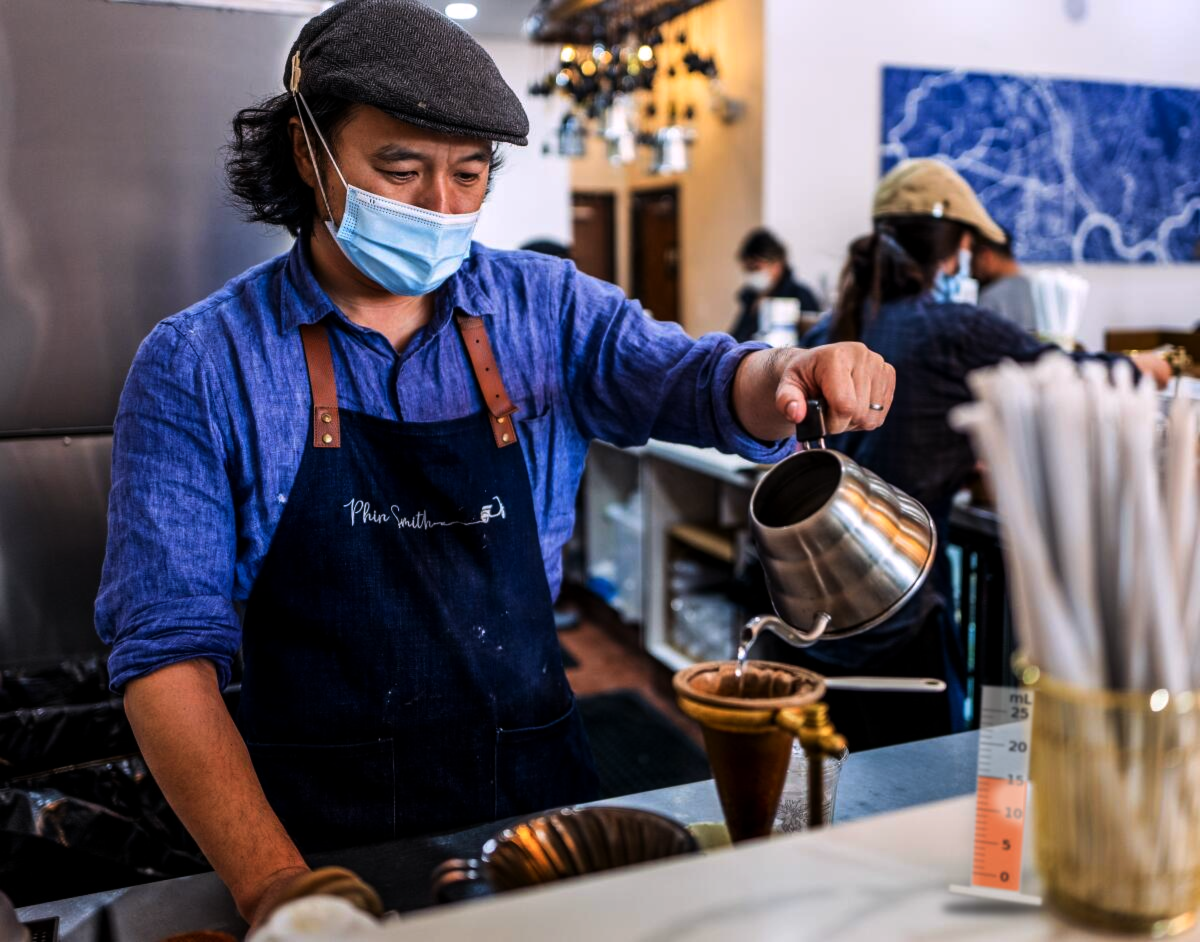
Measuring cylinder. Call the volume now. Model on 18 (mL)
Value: 15 (mL)
